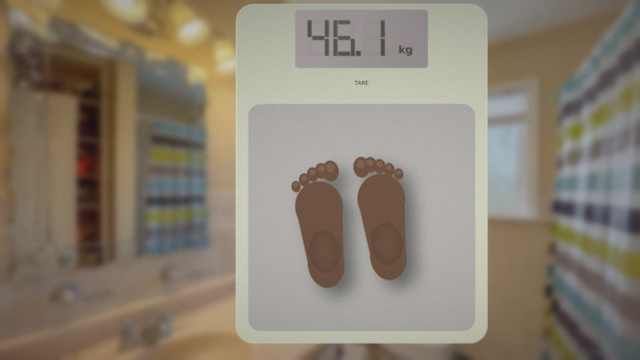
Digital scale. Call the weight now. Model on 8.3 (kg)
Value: 46.1 (kg)
